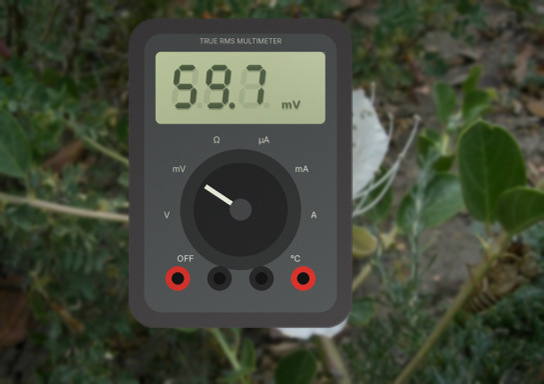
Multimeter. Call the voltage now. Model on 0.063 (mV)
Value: 59.7 (mV)
